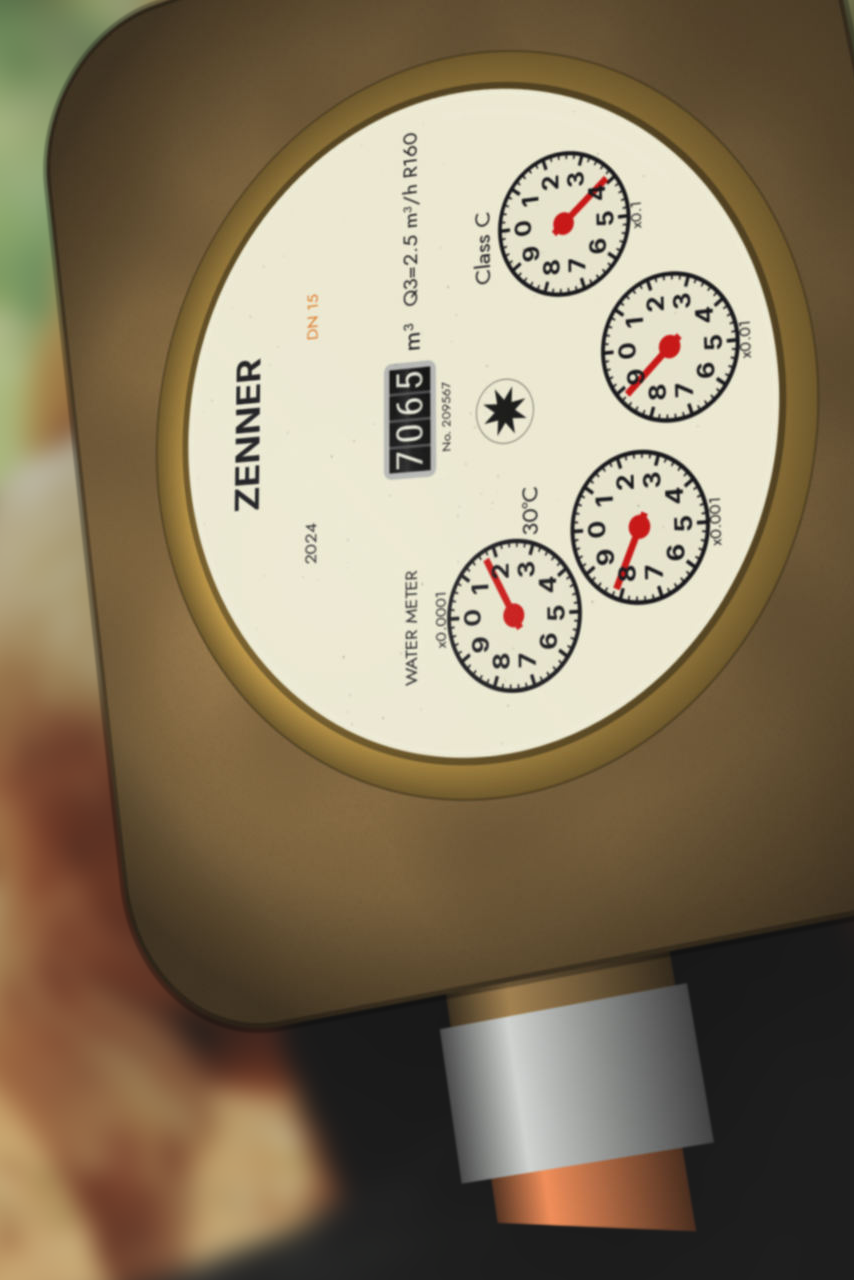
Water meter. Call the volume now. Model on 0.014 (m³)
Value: 7065.3881 (m³)
